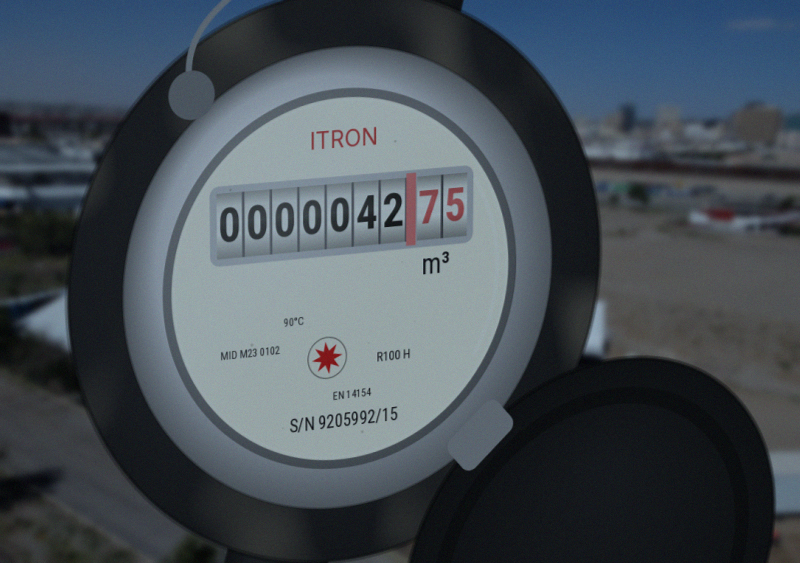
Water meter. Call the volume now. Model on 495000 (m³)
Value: 42.75 (m³)
